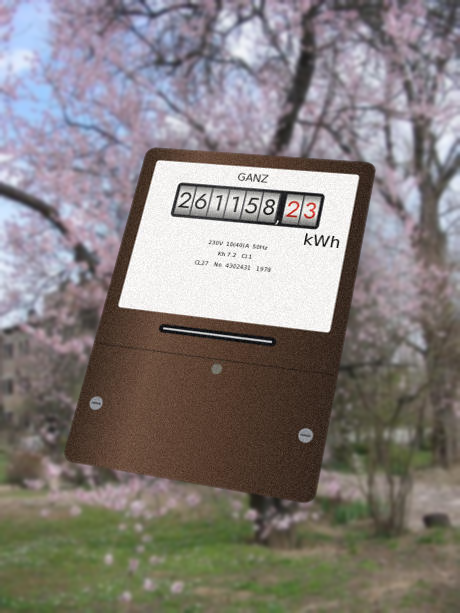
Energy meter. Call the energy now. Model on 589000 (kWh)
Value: 261158.23 (kWh)
